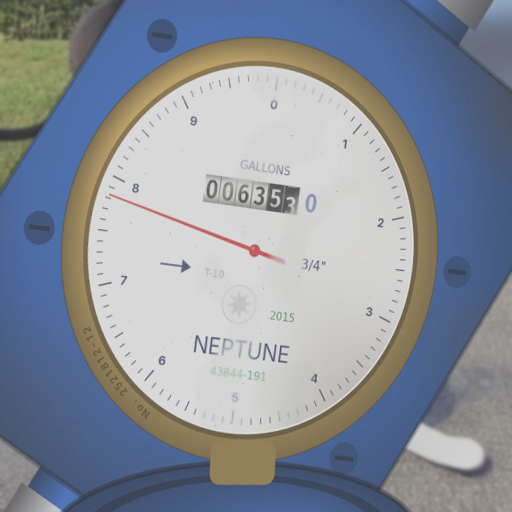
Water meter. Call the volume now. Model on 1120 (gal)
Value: 63527.8 (gal)
